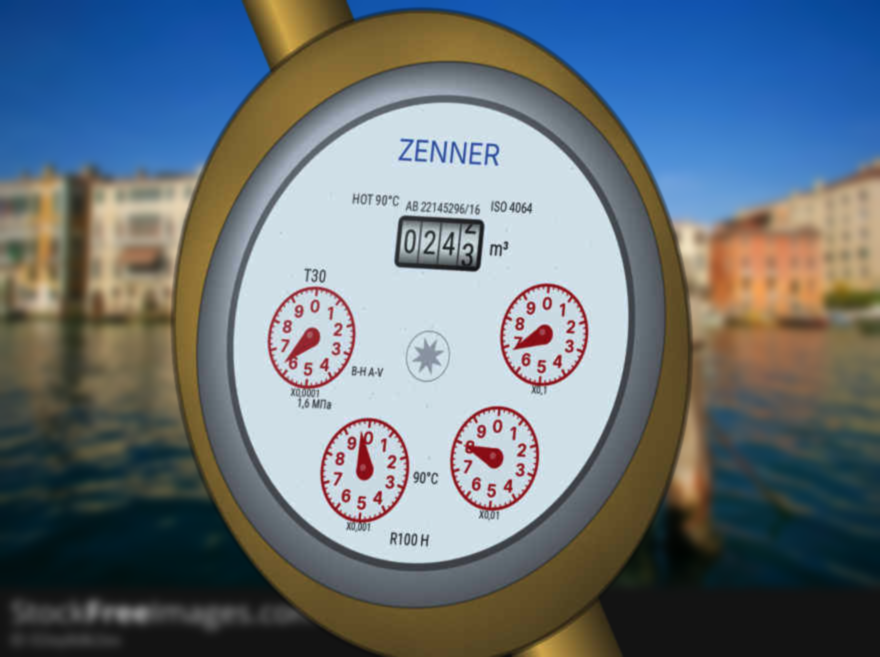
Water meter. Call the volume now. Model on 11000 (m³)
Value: 242.6796 (m³)
